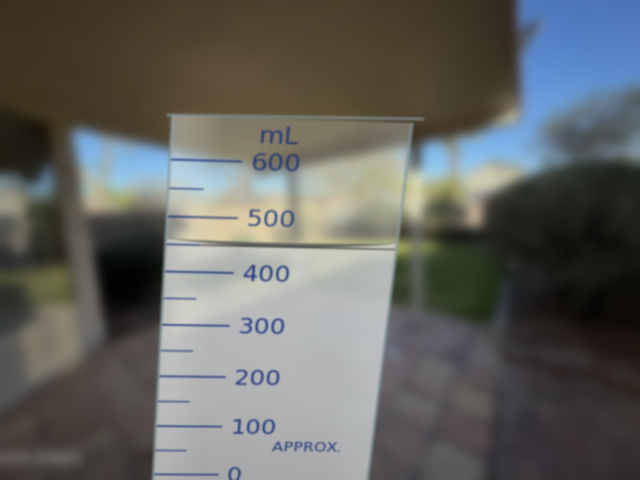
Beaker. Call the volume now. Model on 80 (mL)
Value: 450 (mL)
